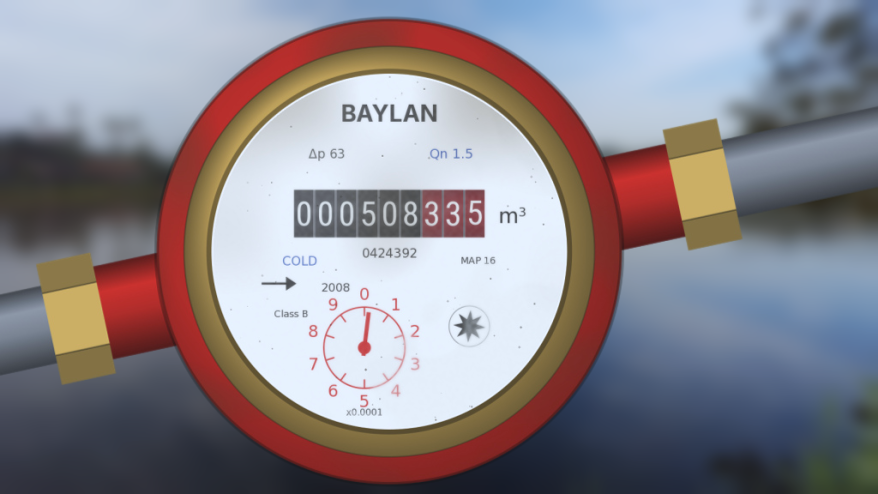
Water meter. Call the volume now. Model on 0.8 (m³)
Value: 508.3350 (m³)
